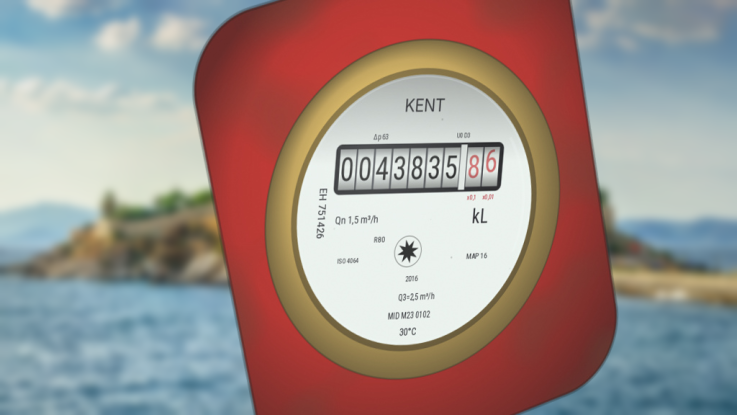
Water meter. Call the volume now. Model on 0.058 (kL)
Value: 43835.86 (kL)
